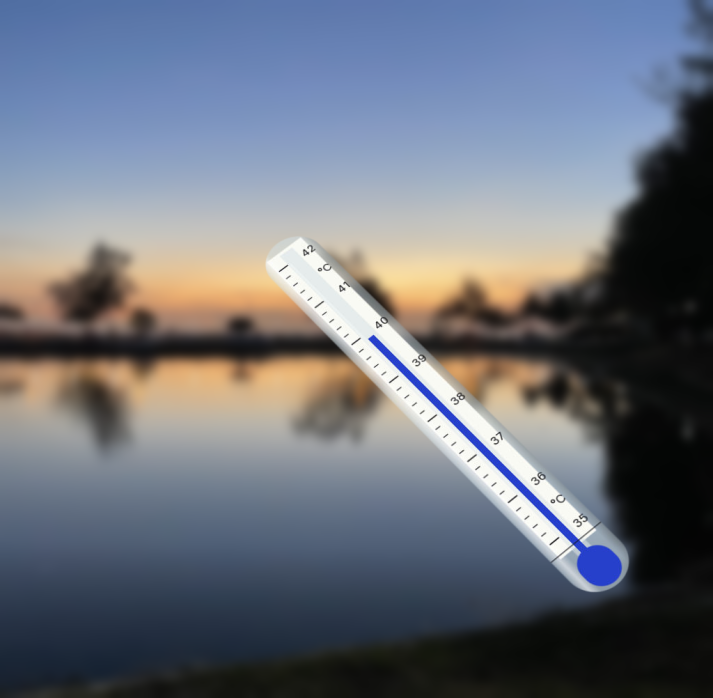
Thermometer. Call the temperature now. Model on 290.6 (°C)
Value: 39.9 (°C)
